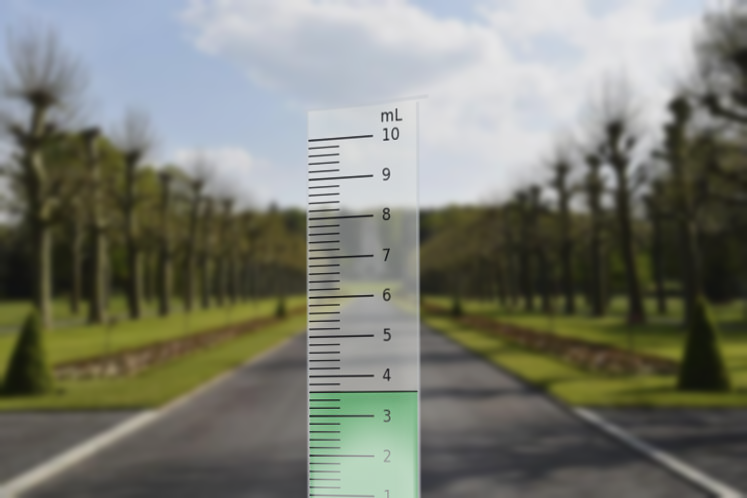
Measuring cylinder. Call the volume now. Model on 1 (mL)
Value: 3.6 (mL)
